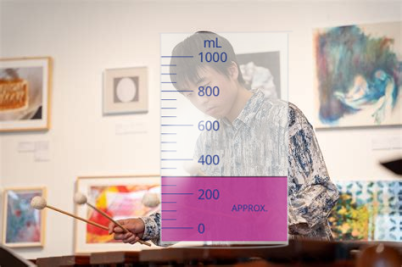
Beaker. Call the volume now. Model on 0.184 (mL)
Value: 300 (mL)
